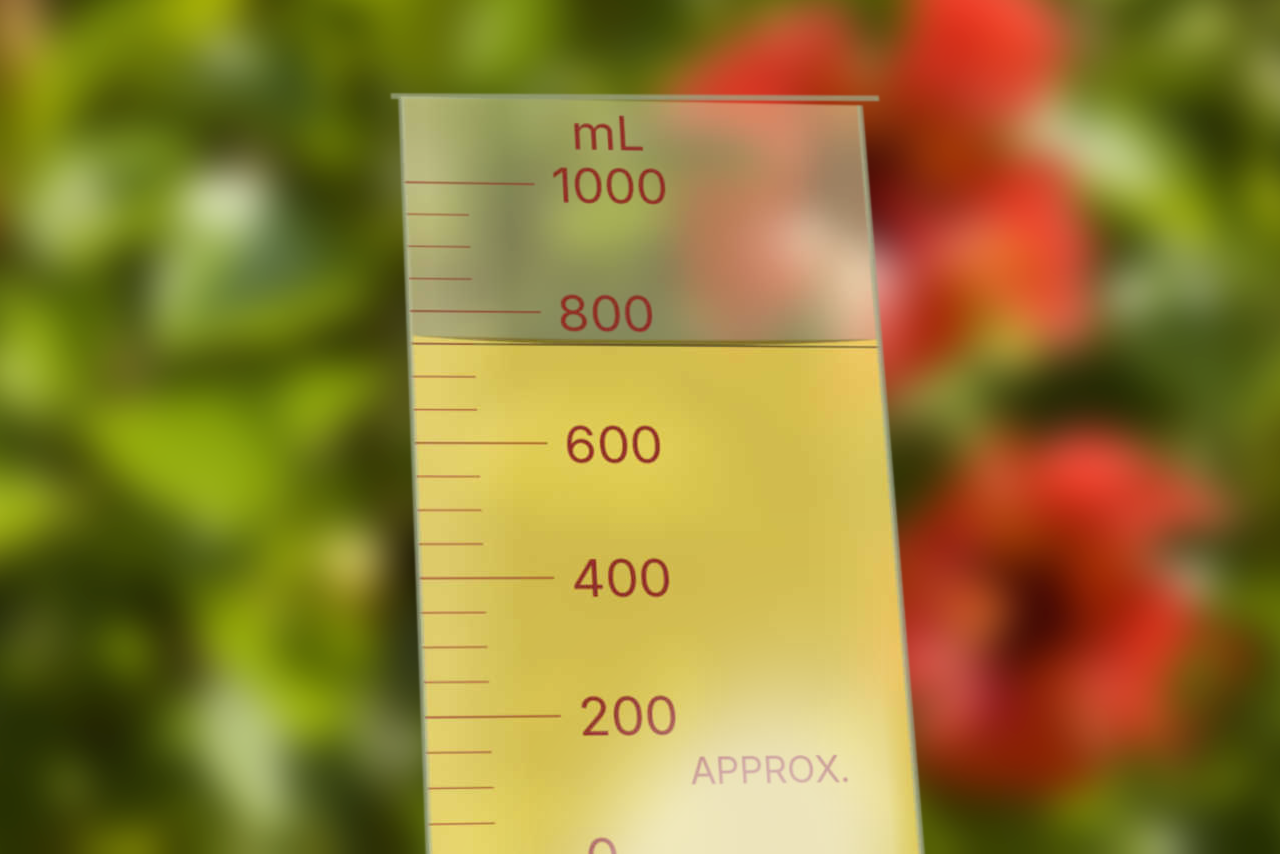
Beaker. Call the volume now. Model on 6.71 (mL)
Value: 750 (mL)
